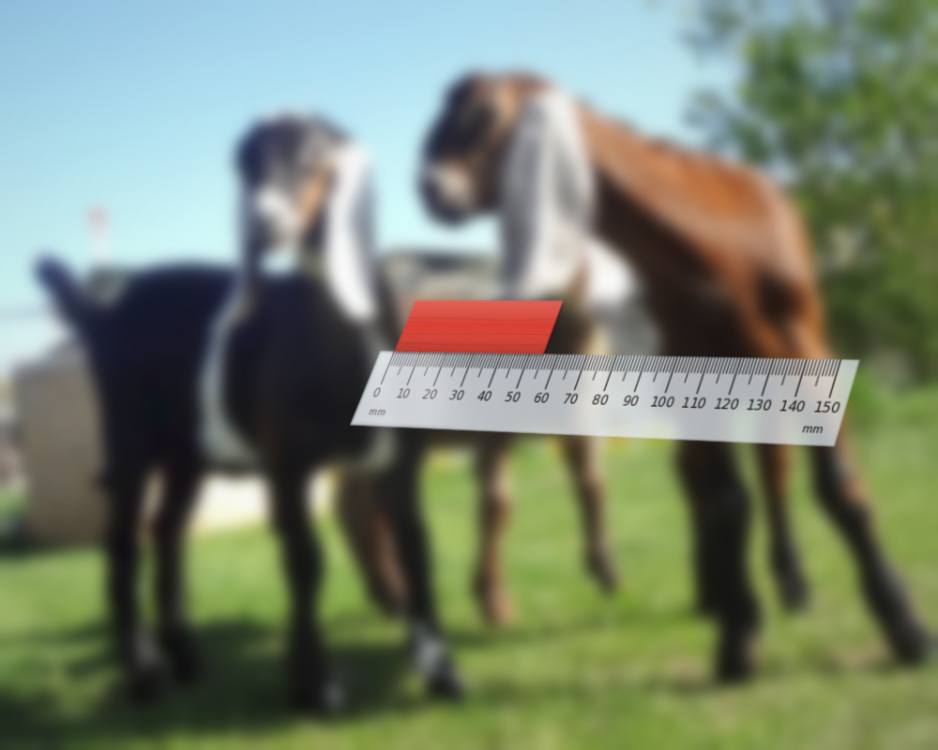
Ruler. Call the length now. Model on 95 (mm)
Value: 55 (mm)
